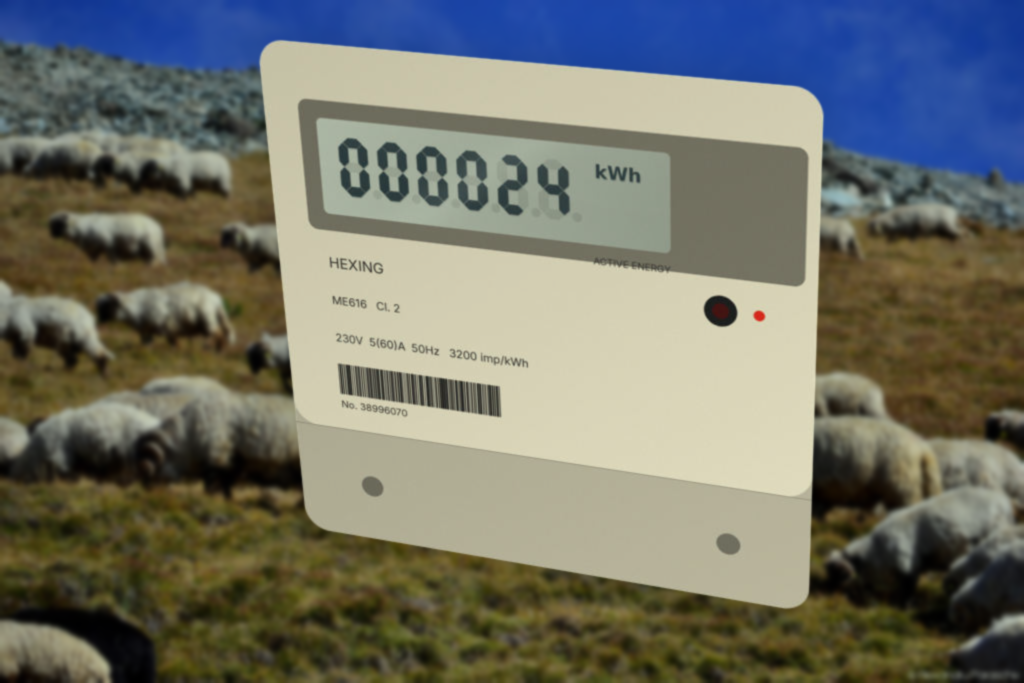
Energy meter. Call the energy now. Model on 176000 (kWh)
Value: 24 (kWh)
